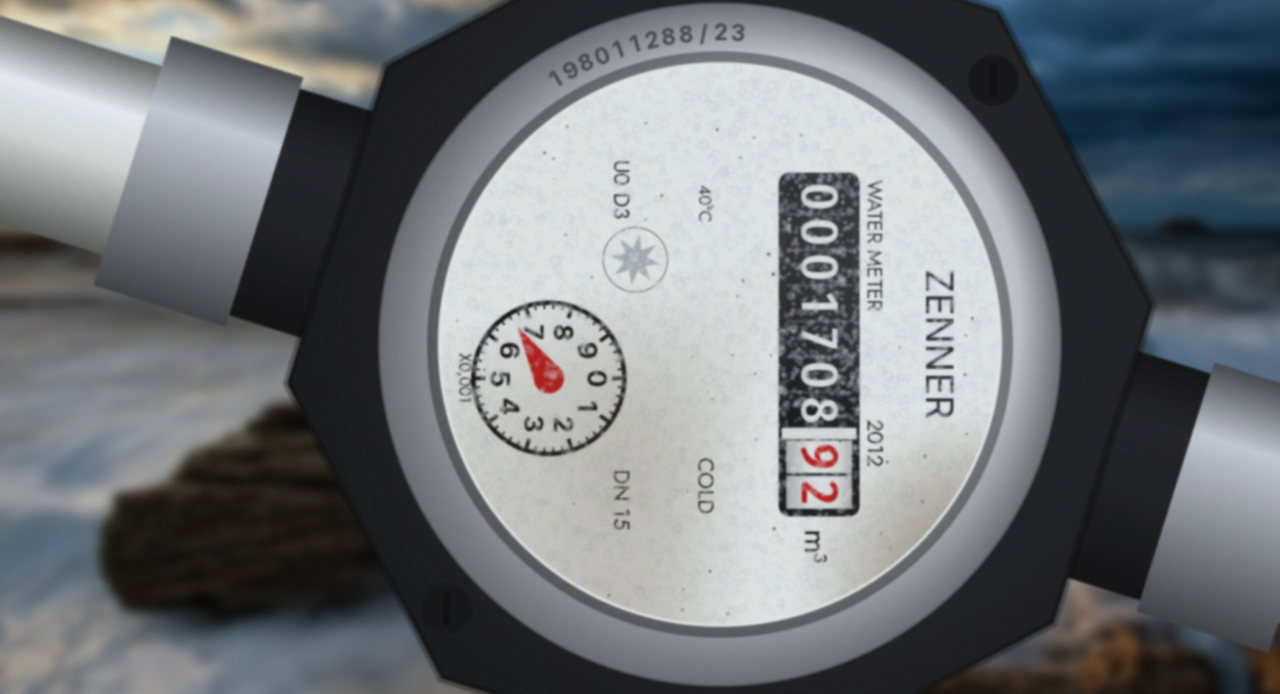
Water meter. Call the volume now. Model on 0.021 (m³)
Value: 1708.926 (m³)
